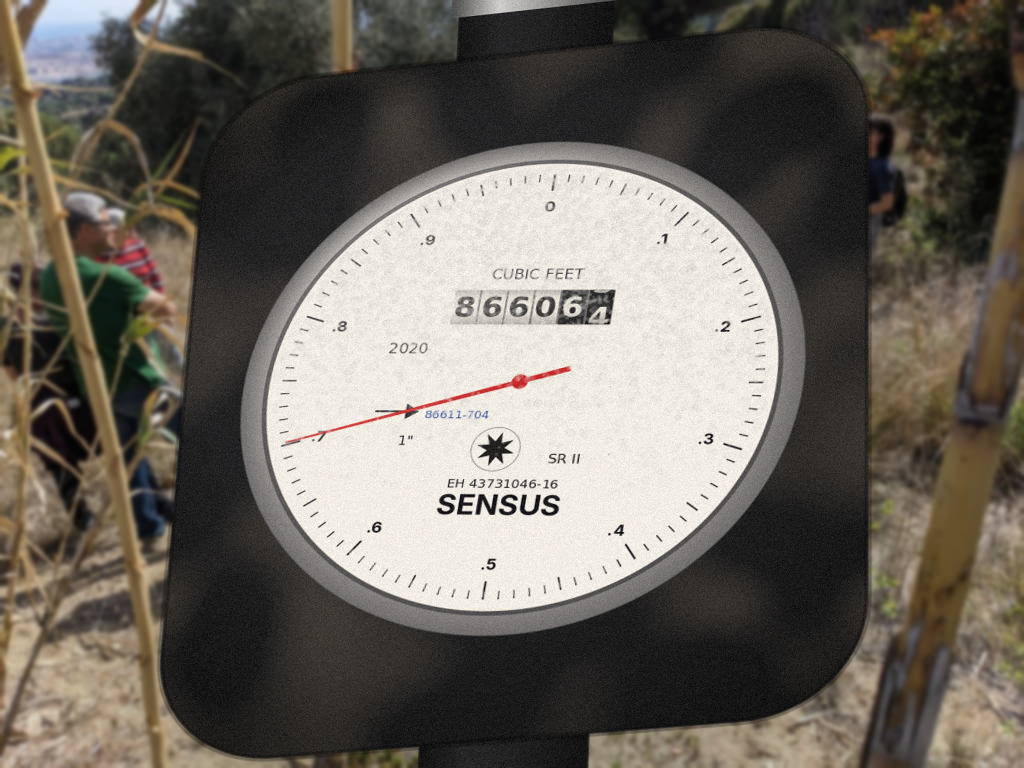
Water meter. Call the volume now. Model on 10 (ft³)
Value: 866063.70 (ft³)
